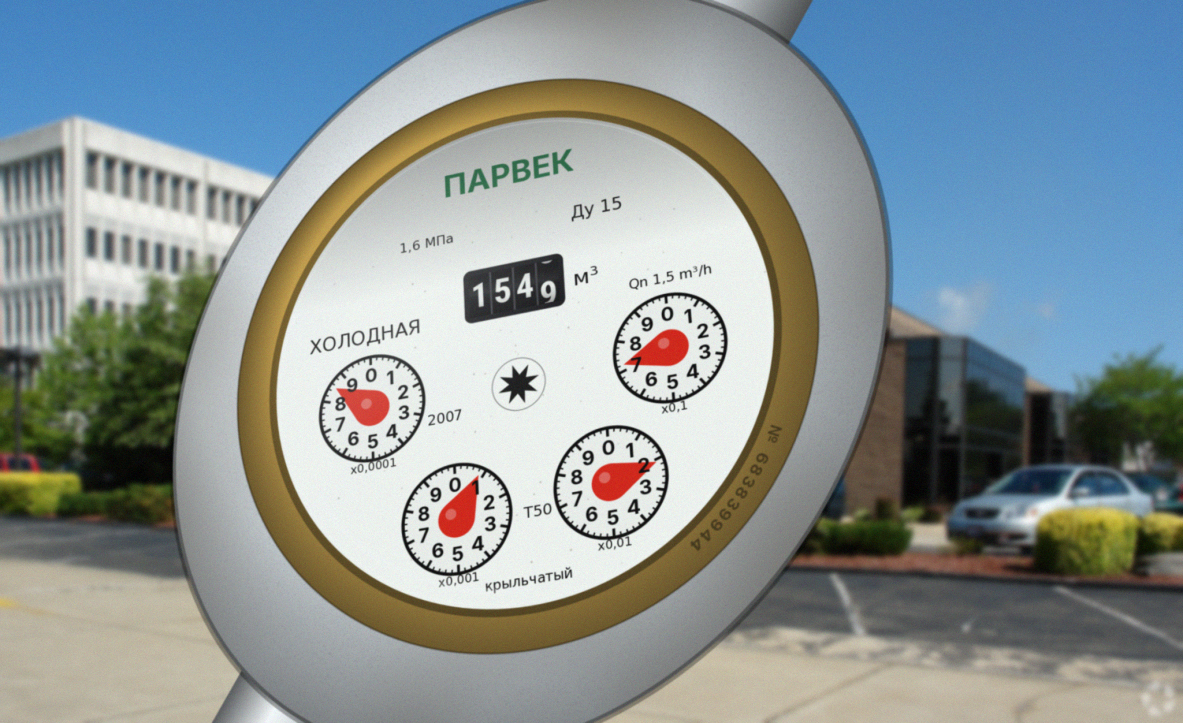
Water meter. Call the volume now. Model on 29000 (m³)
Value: 1548.7208 (m³)
